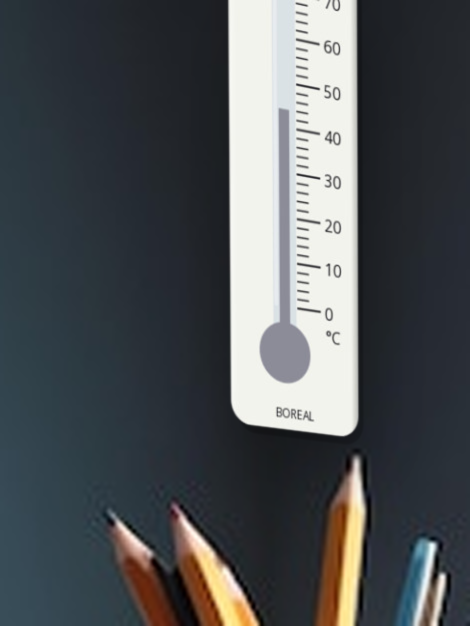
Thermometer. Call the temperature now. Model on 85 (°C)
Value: 44 (°C)
